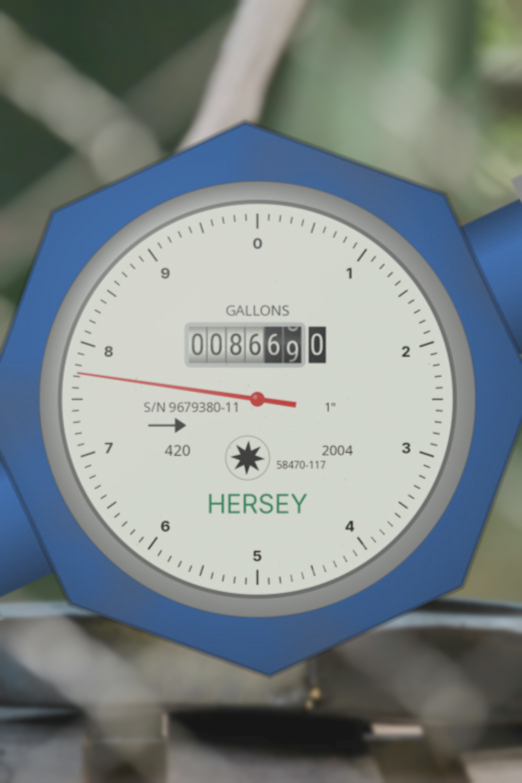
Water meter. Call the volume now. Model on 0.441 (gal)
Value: 86687.7 (gal)
